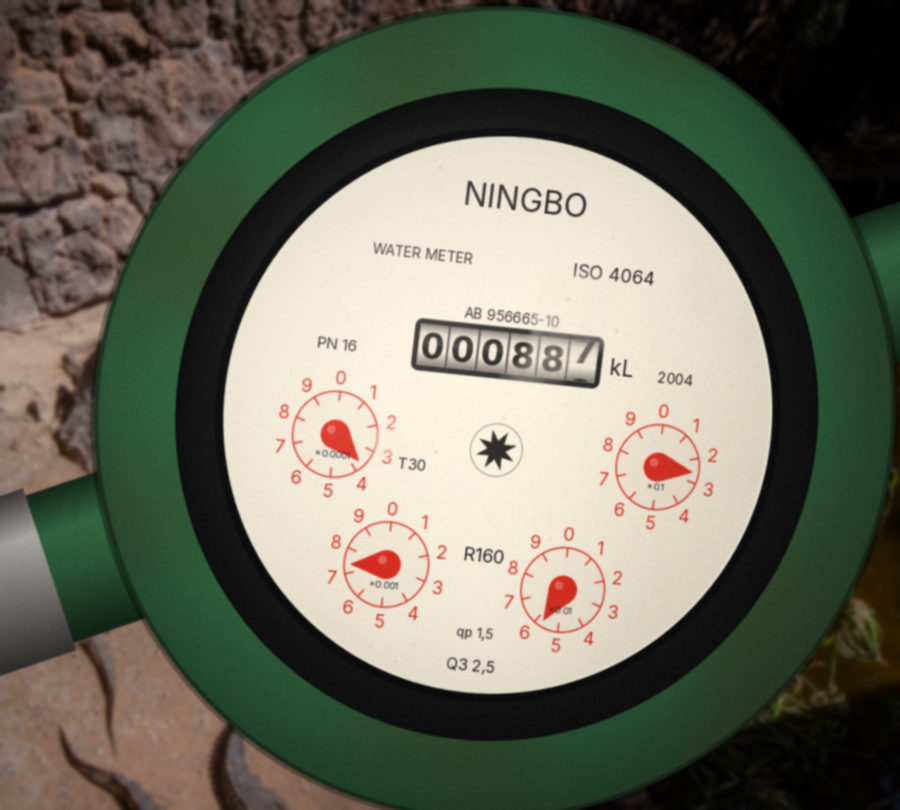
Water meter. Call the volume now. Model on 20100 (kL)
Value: 887.2573 (kL)
